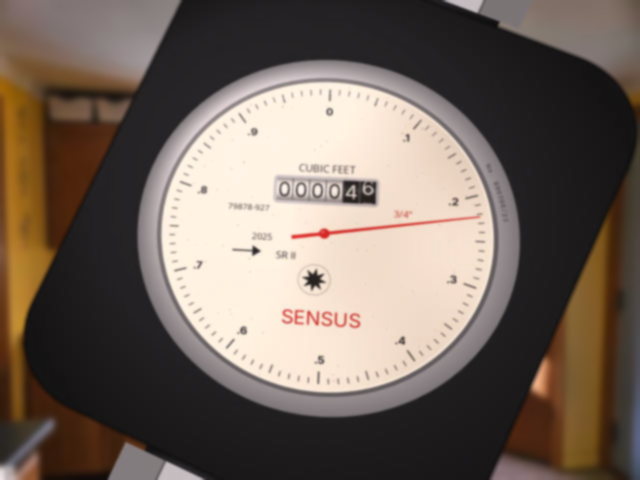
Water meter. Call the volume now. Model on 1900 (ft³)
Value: 46.22 (ft³)
